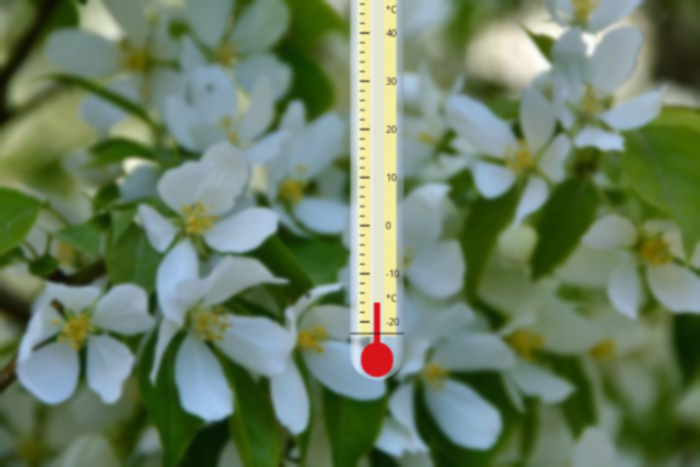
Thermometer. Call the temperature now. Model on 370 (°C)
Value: -16 (°C)
